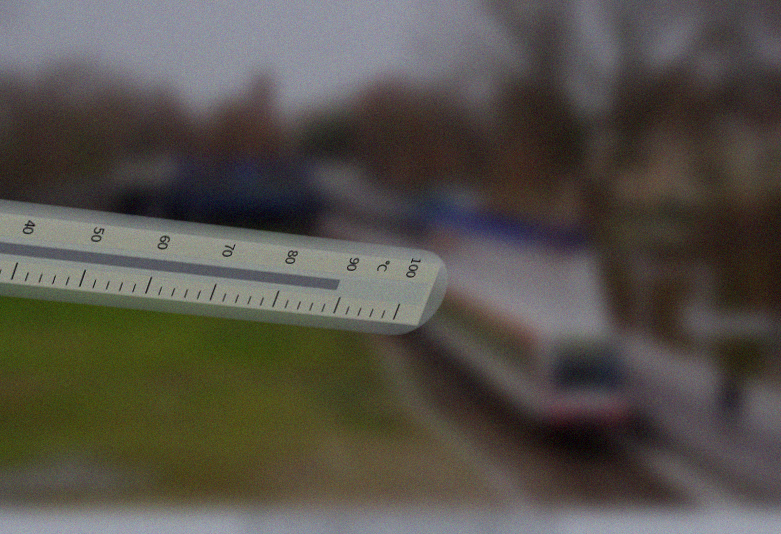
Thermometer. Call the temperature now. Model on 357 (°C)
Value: 89 (°C)
